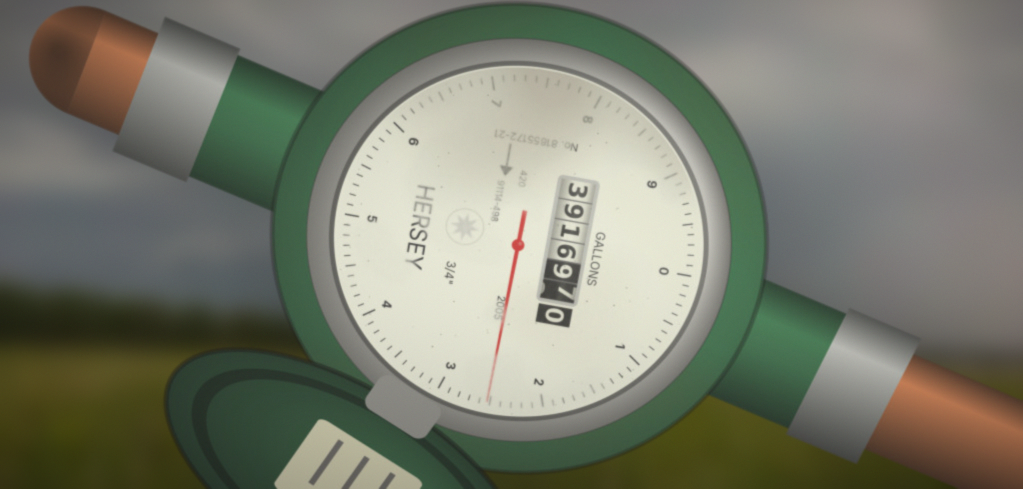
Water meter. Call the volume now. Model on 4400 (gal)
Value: 3916972.5 (gal)
